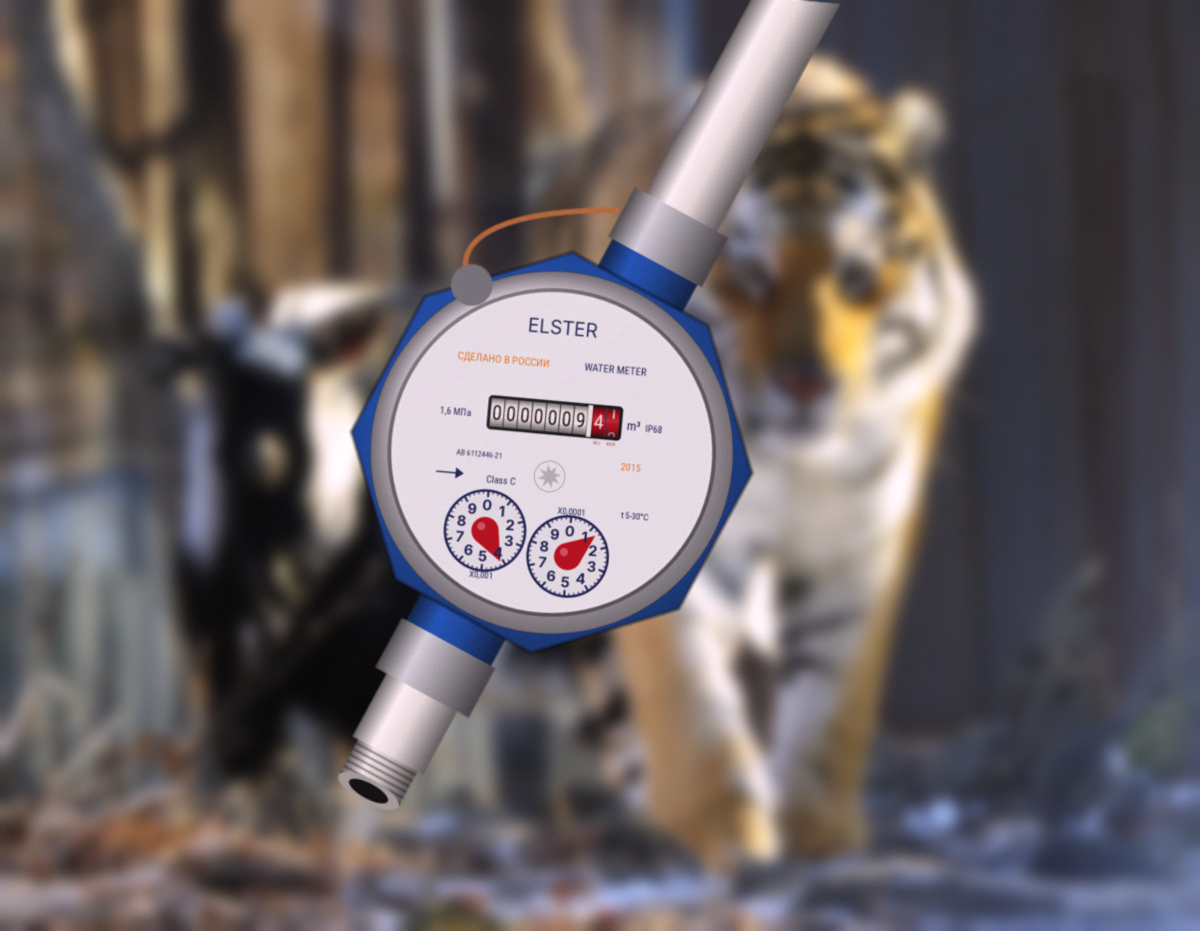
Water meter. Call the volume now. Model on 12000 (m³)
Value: 9.4141 (m³)
